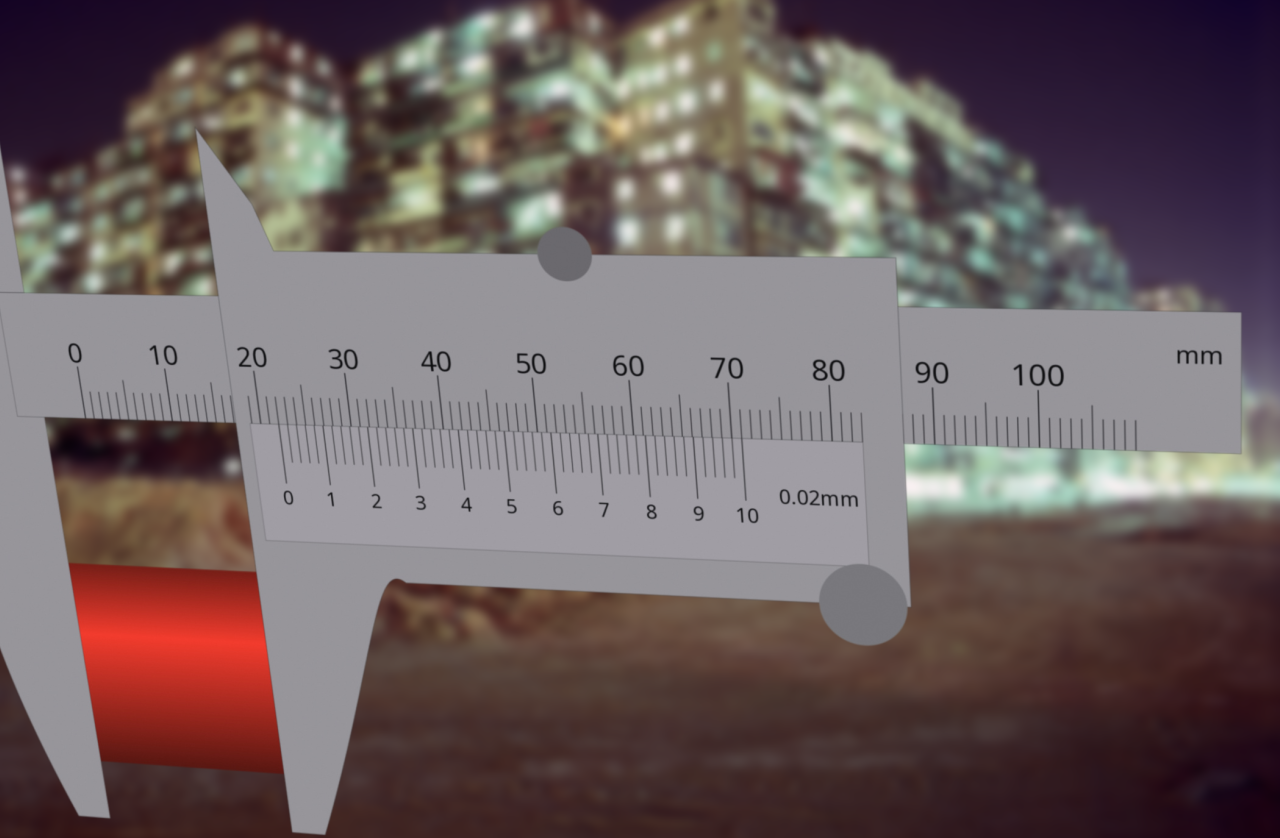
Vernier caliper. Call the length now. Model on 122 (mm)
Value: 22.0 (mm)
